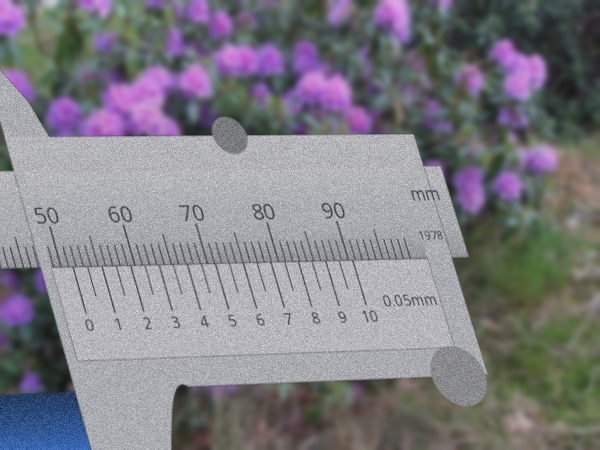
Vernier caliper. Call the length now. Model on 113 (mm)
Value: 51.6 (mm)
